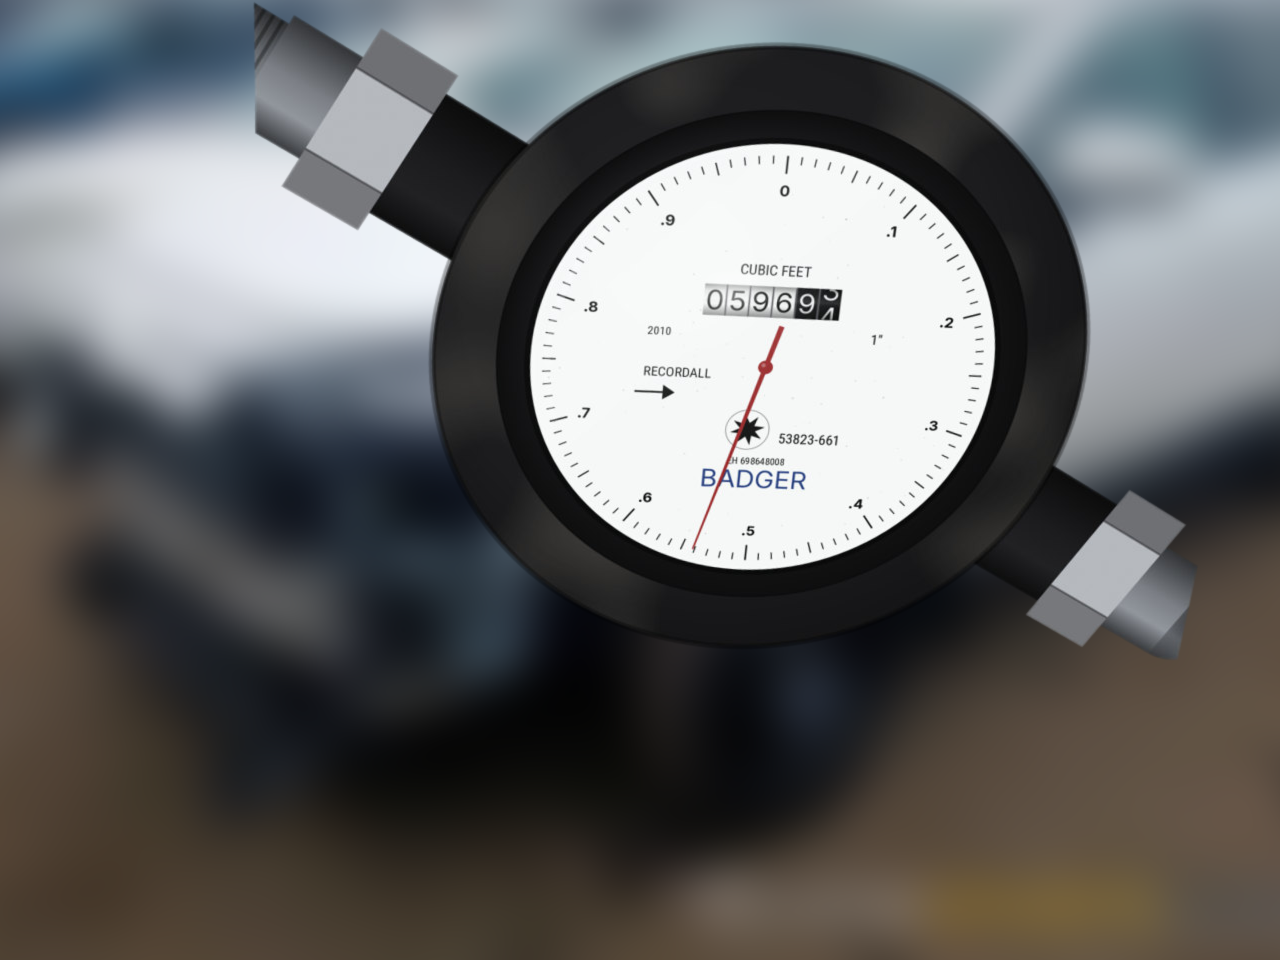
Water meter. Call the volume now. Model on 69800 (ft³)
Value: 59693.54 (ft³)
